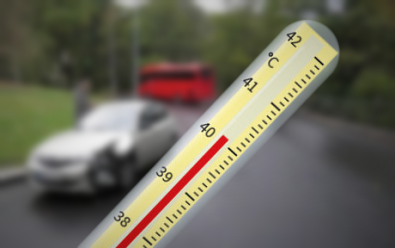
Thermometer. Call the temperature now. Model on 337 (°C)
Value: 40.1 (°C)
